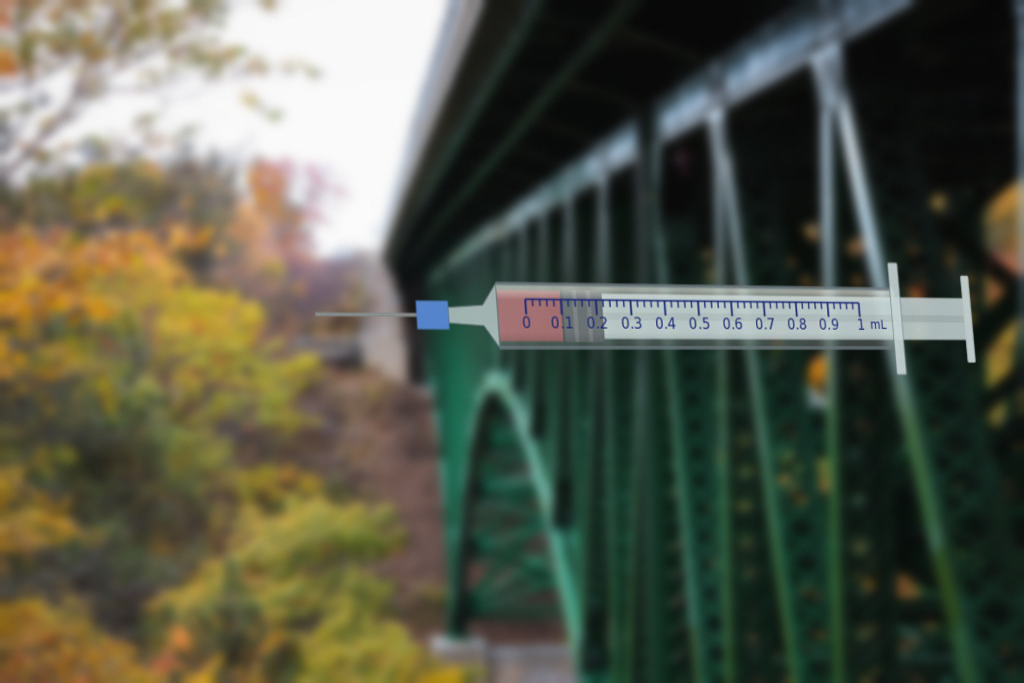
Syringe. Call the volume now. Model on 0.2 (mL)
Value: 0.1 (mL)
